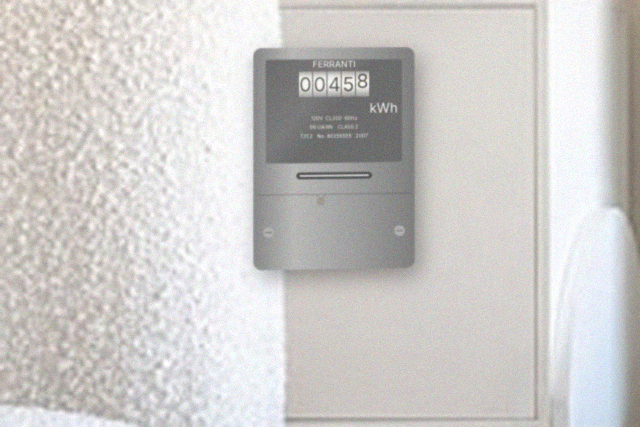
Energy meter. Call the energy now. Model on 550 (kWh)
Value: 458 (kWh)
